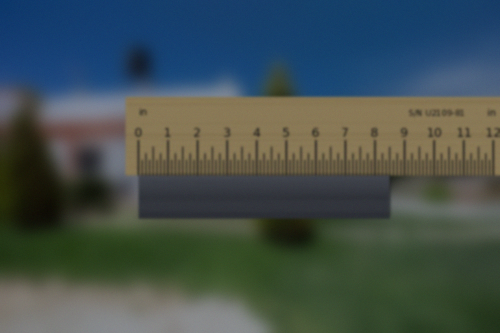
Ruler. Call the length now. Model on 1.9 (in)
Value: 8.5 (in)
